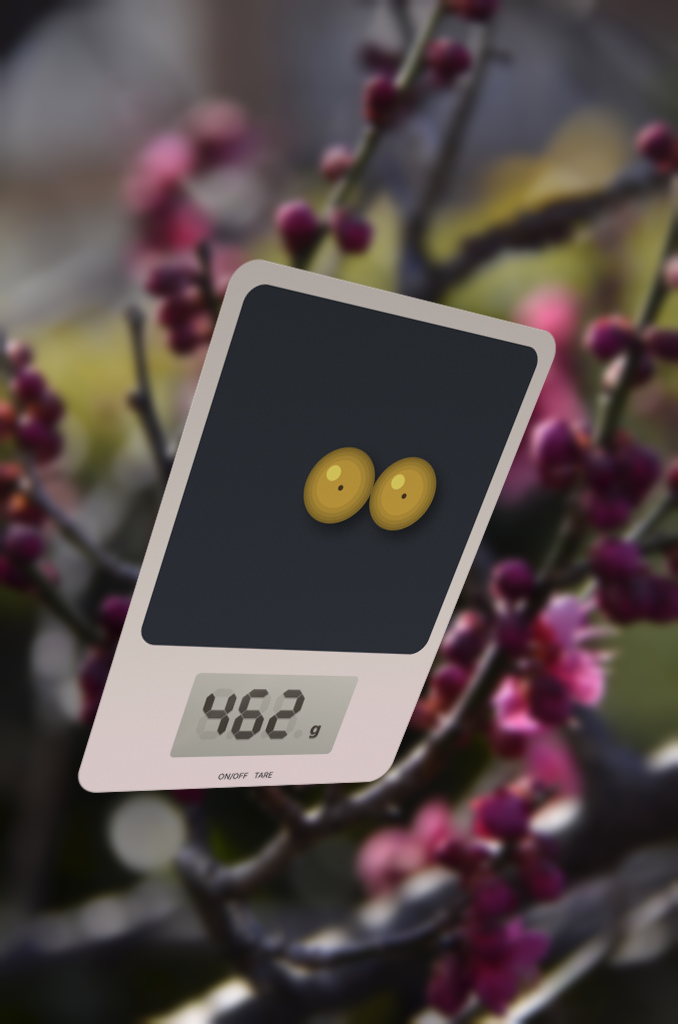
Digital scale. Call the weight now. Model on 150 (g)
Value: 462 (g)
